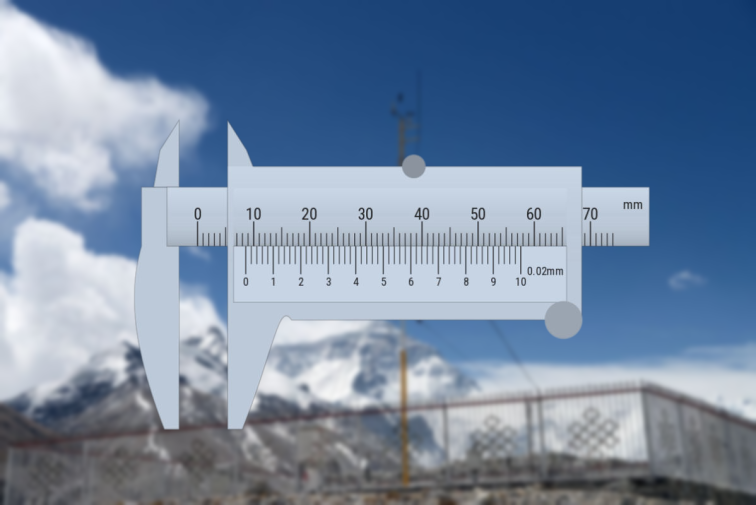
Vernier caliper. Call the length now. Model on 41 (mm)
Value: 8.6 (mm)
